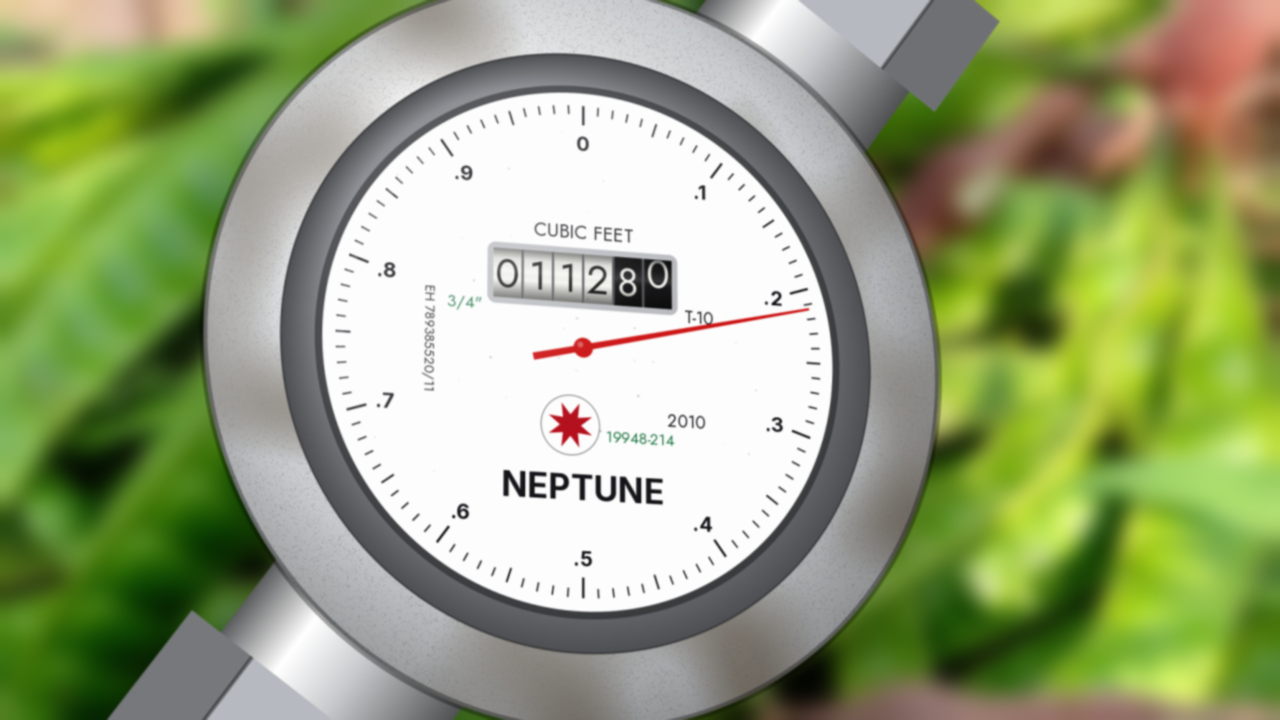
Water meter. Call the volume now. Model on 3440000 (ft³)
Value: 11280.21 (ft³)
